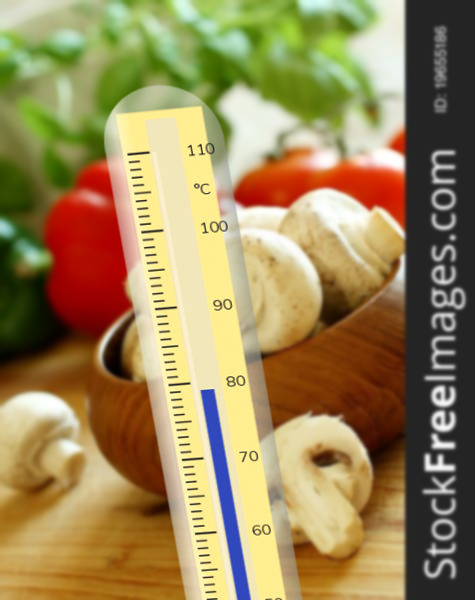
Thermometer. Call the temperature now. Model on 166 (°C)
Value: 79 (°C)
